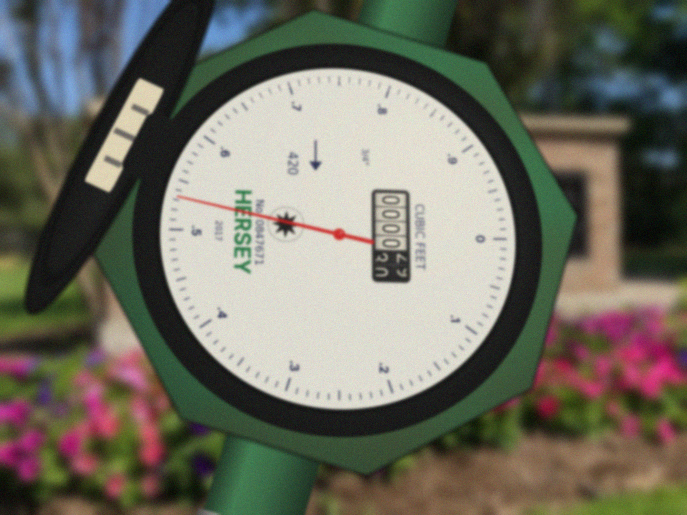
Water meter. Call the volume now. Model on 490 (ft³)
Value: 29.53 (ft³)
